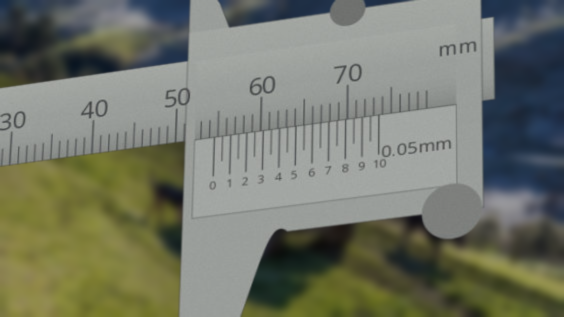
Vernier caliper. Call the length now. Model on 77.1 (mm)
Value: 54.6 (mm)
